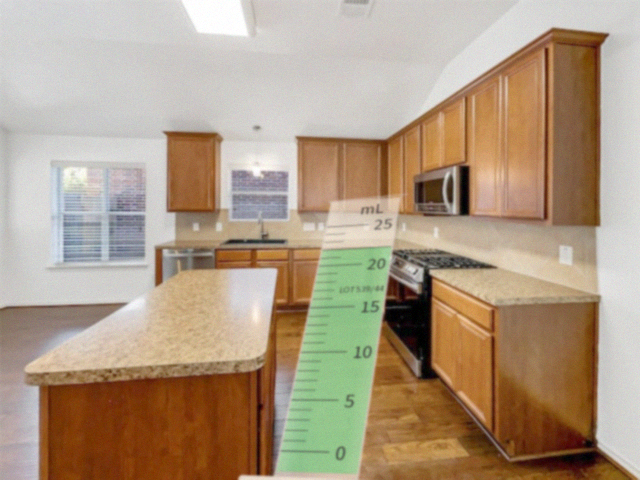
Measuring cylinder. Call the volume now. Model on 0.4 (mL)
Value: 22 (mL)
